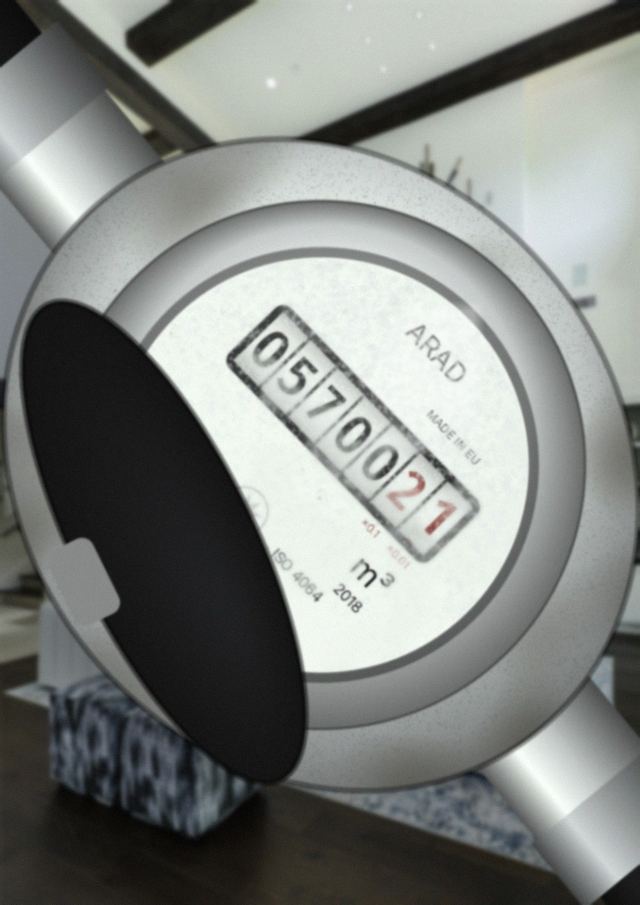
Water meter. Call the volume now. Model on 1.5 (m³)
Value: 5700.21 (m³)
